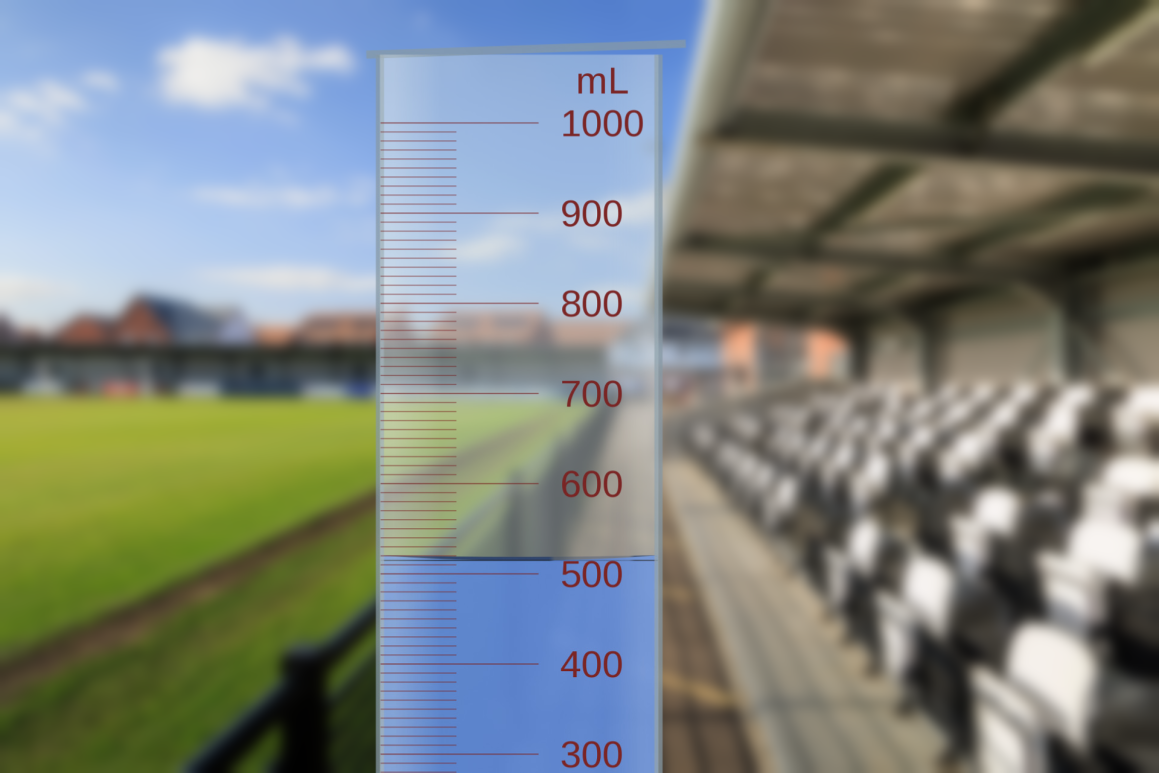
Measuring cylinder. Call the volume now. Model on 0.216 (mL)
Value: 515 (mL)
